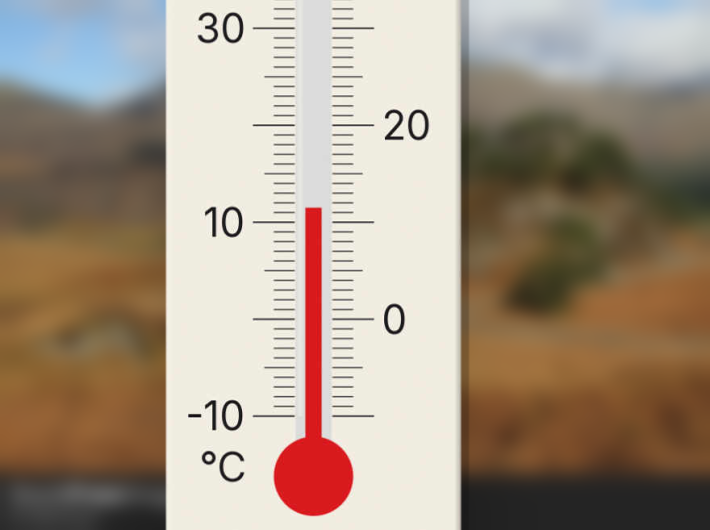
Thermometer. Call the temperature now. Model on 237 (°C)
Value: 11.5 (°C)
